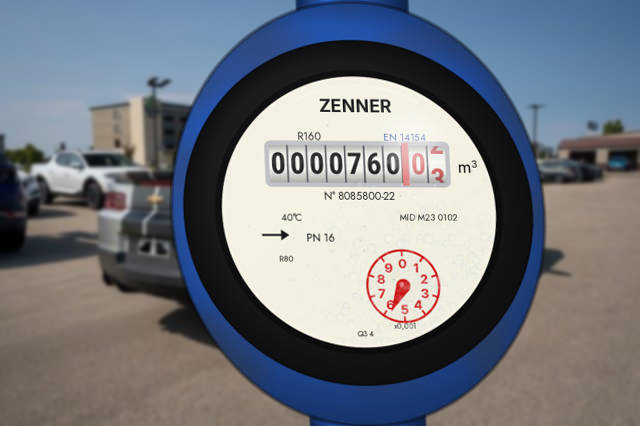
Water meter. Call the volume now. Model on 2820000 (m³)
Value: 760.025 (m³)
